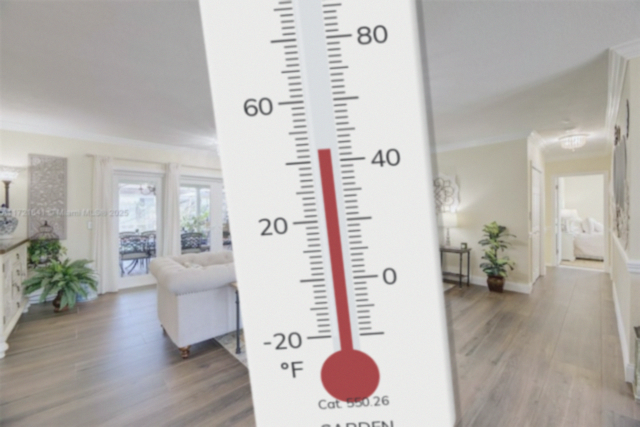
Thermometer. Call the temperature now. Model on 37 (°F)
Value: 44 (°F)
